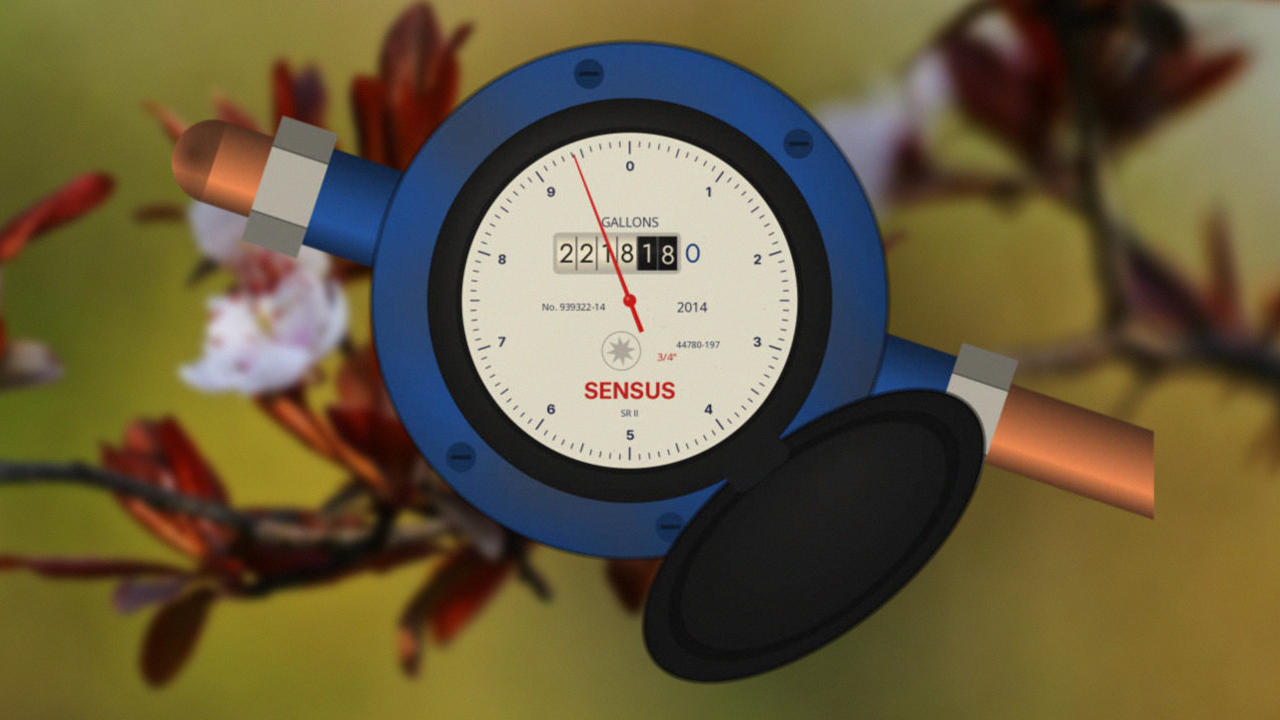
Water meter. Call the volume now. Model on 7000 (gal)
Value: 2218179.4 (gal)
